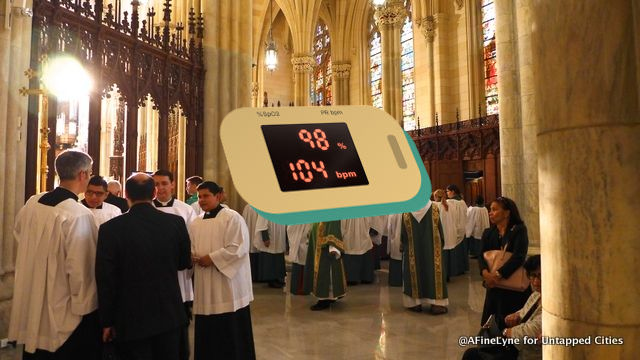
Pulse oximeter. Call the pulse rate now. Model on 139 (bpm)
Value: 104 (bpm)
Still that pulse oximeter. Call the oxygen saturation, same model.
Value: 98 (%)
